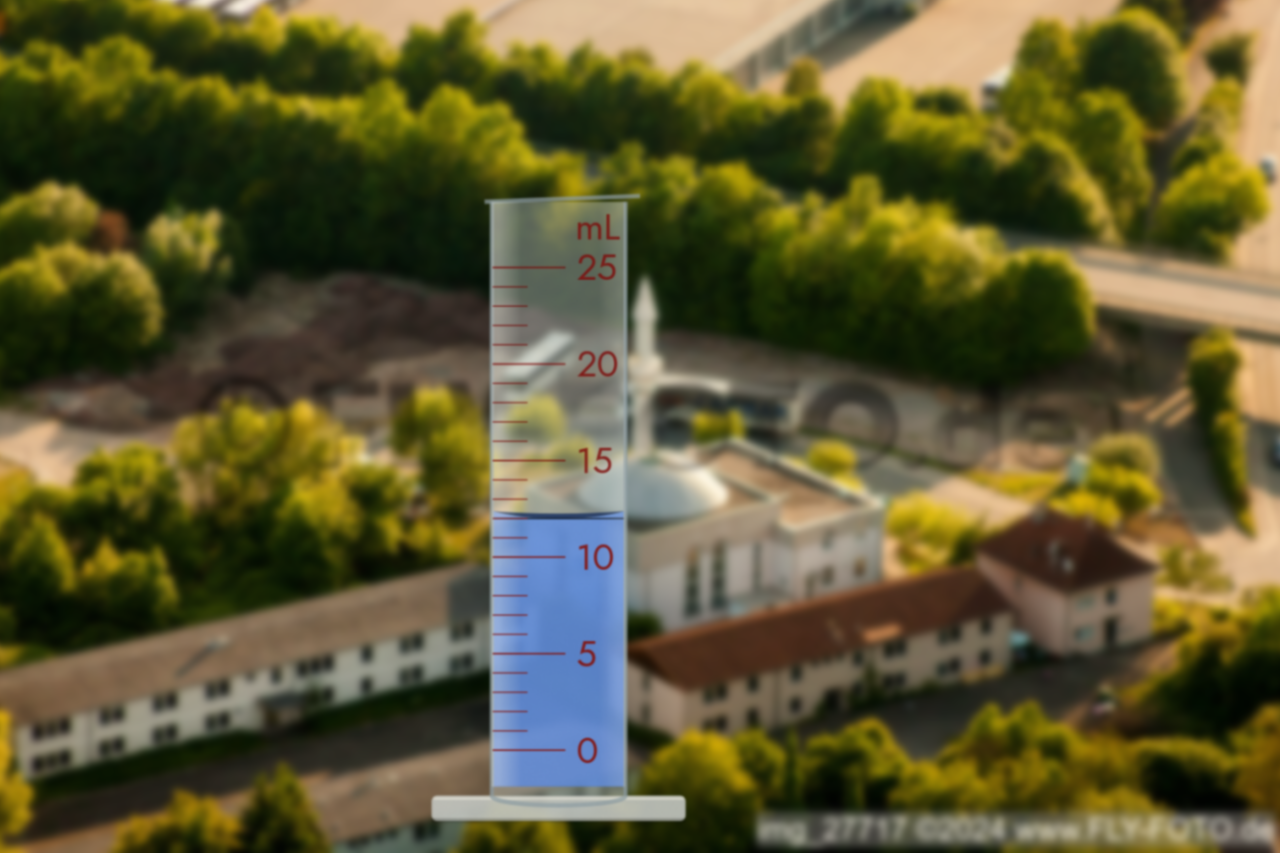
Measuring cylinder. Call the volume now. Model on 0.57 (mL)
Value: 12 (mL)
